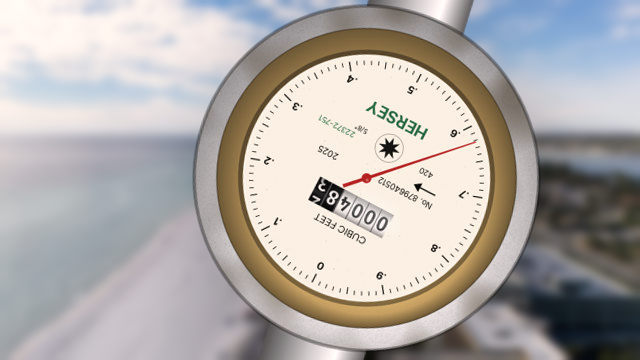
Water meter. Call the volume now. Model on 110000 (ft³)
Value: 482.62 (ft³)
